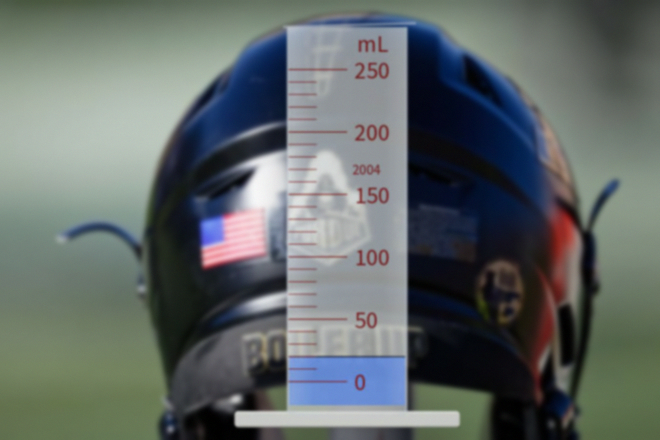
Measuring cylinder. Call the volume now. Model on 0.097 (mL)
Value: 20 (mL)
